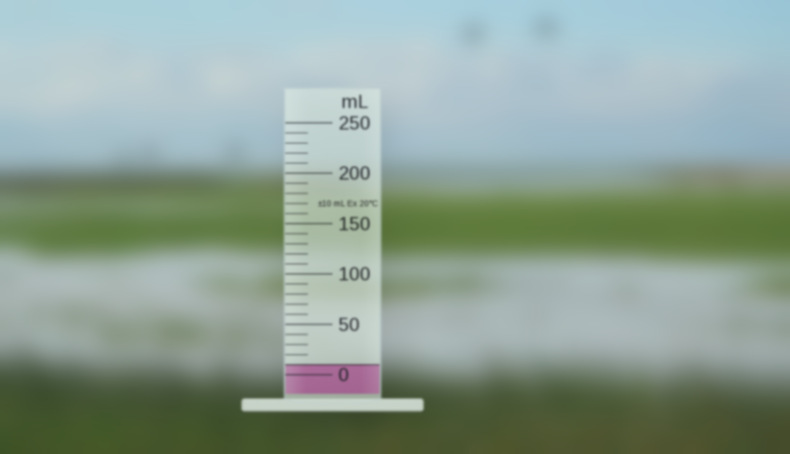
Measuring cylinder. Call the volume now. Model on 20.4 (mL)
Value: 10 (mL)
